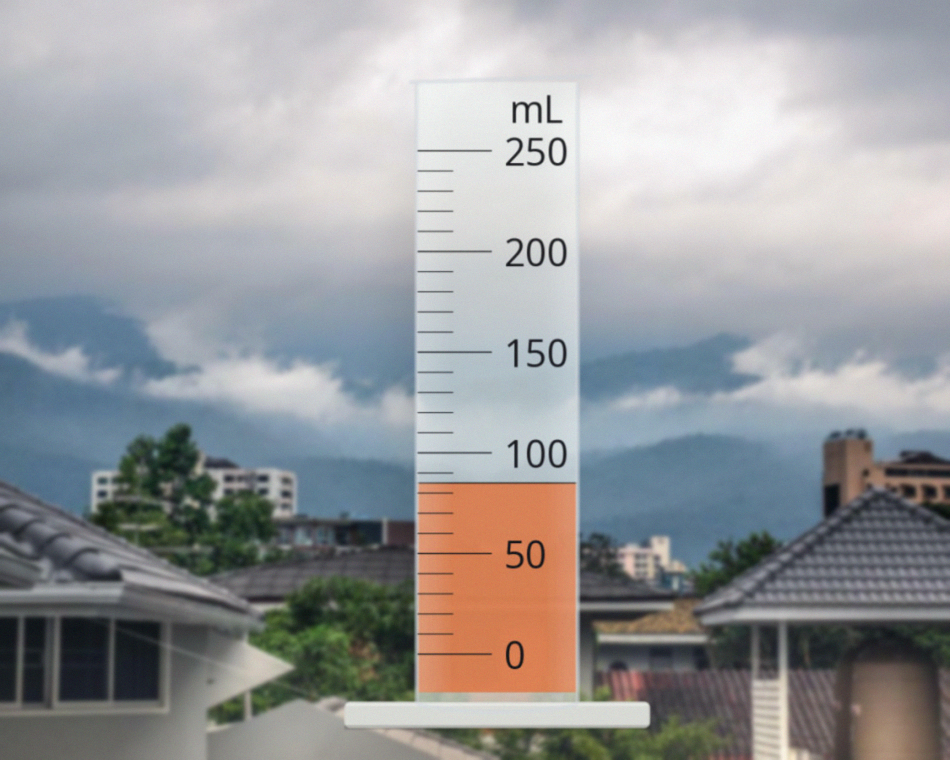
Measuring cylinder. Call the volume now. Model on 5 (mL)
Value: 85 (mL)
